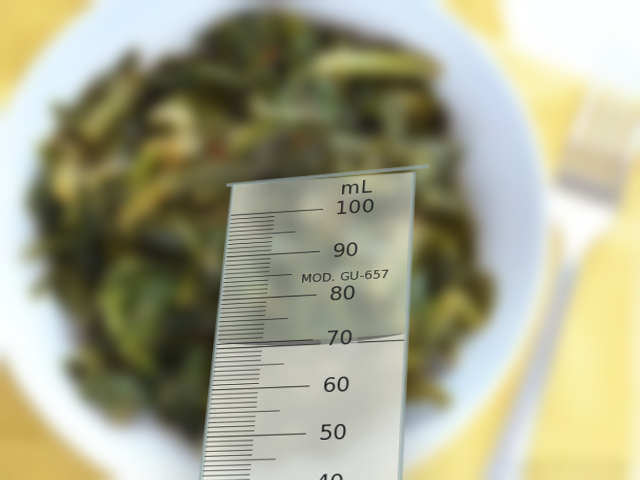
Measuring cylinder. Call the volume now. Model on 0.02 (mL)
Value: 69 (mL)
